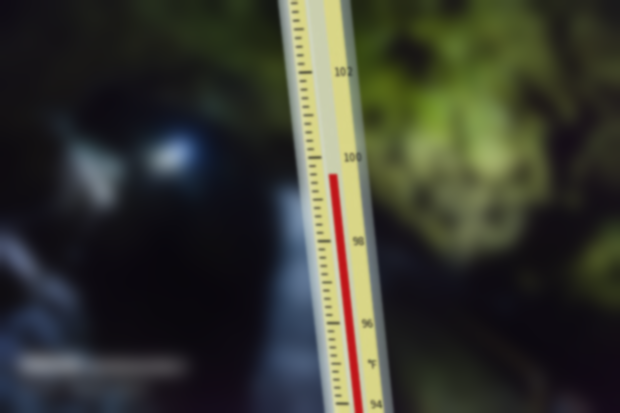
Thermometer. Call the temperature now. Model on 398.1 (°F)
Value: 99.6 (°F)
